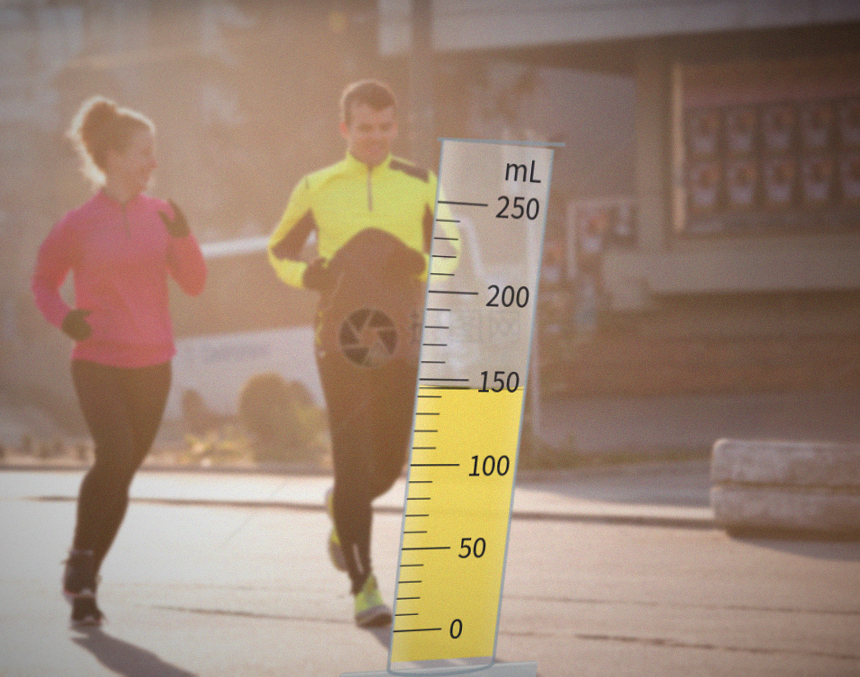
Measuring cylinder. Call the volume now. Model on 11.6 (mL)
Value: 145 (mL)
